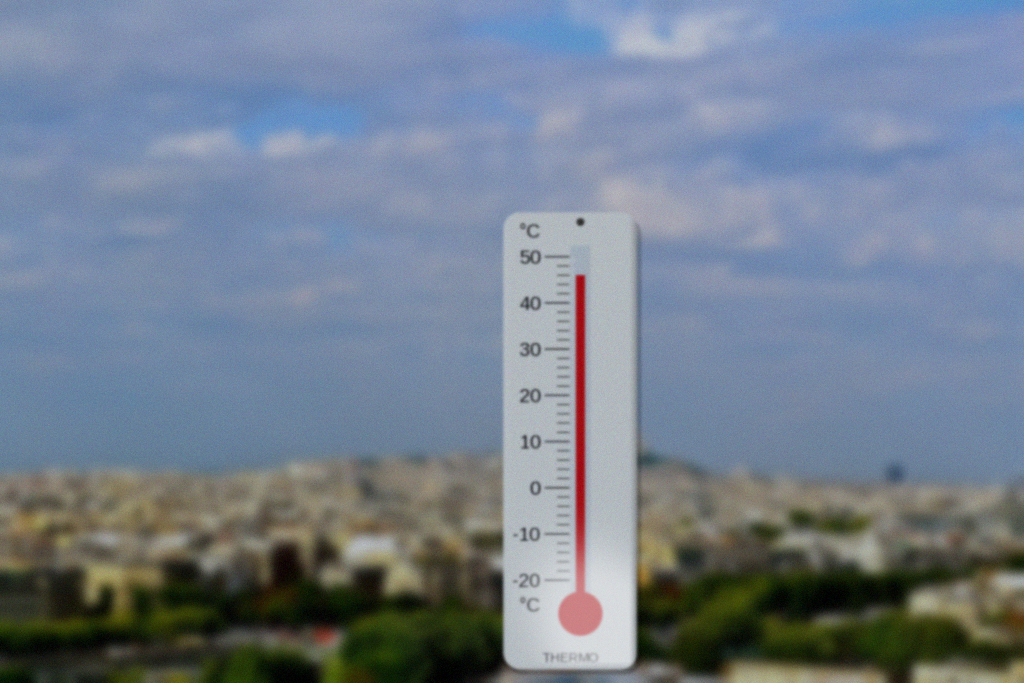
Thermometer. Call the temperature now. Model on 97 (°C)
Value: 46 (°C)
